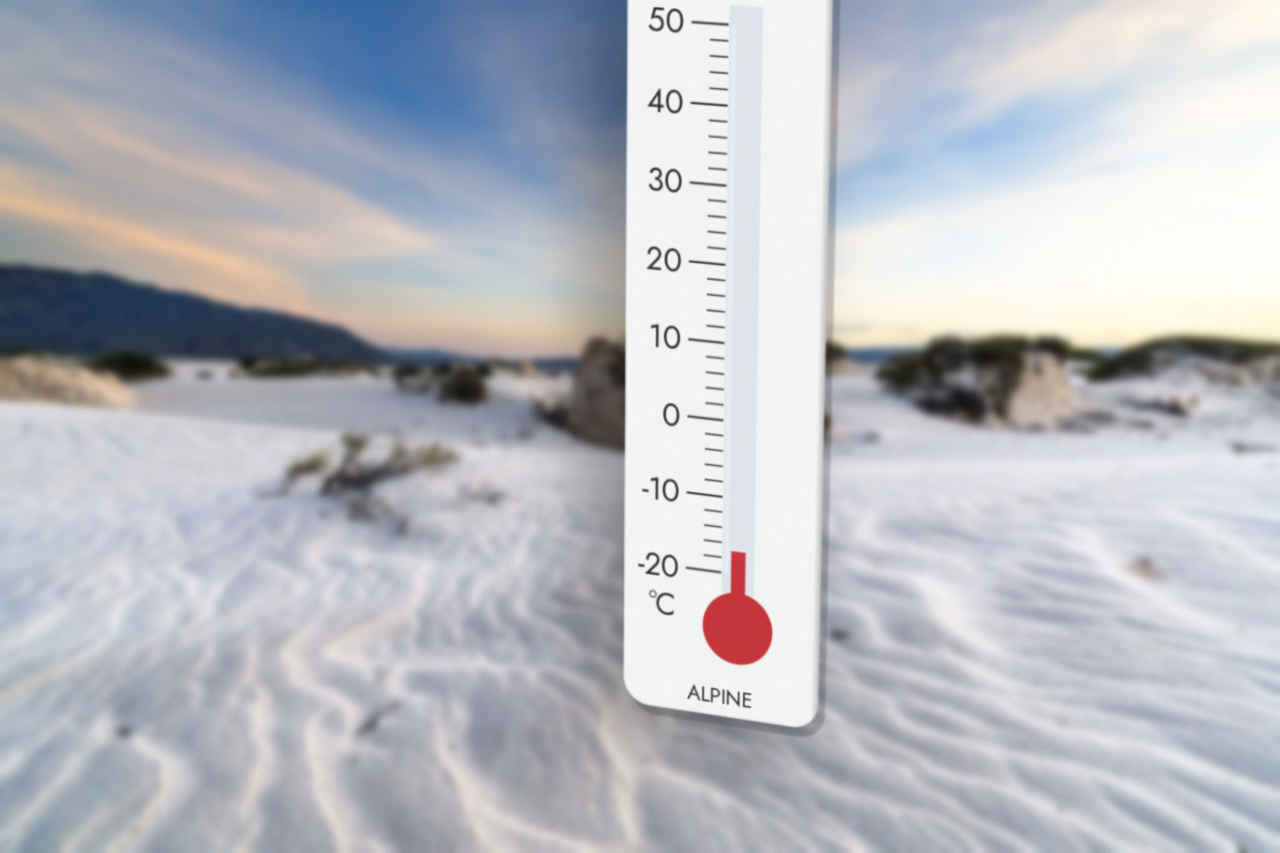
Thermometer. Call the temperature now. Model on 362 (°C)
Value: -17 (°C)
